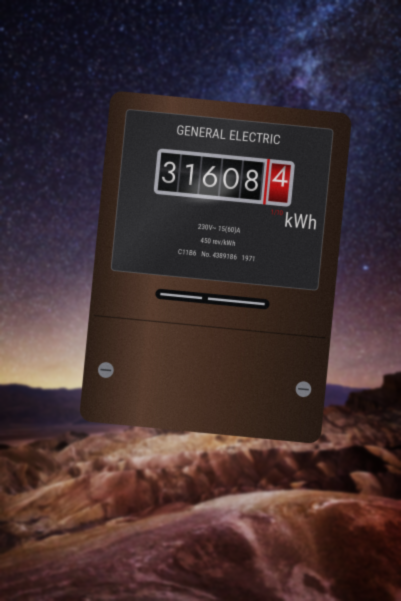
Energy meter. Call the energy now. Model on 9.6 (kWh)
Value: 31608.4 (kWh)
